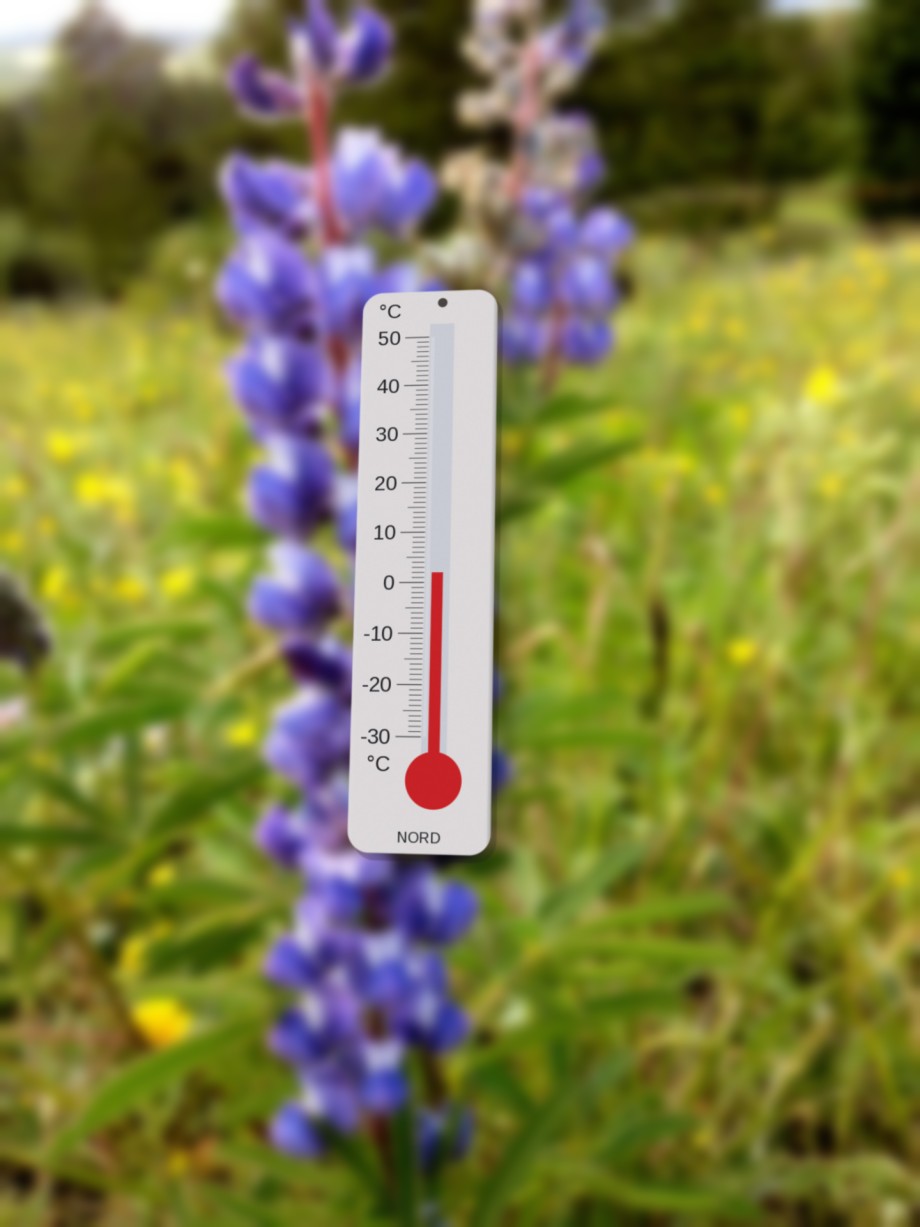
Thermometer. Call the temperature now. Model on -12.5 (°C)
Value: 2 (°C)
